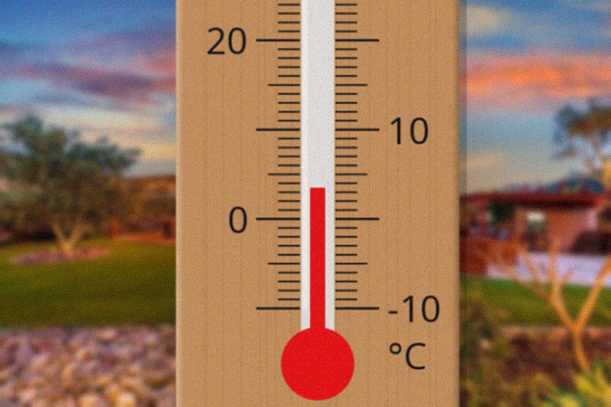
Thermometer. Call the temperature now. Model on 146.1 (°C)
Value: 3.5 (°C)
